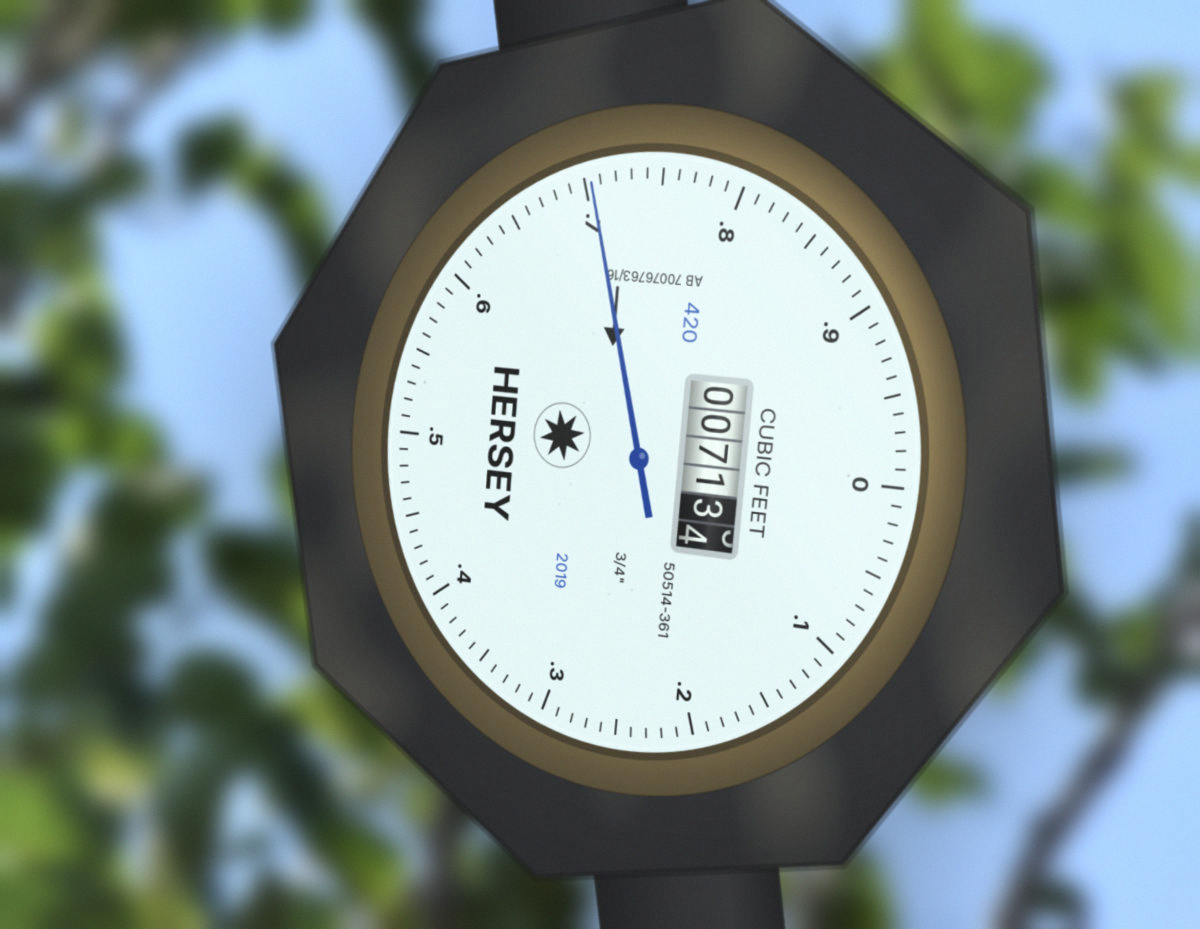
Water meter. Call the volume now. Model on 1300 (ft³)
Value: 7133.70 (ft³)
